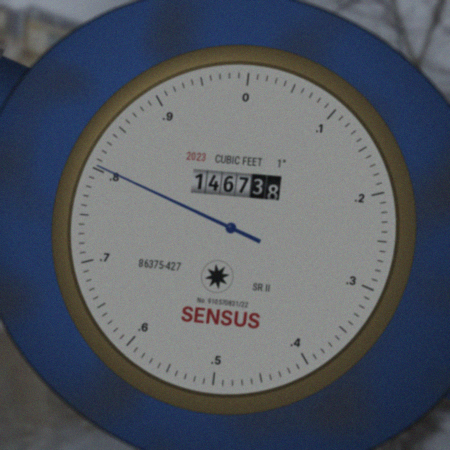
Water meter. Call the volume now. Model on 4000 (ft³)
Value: 146737.80 (ft³)
